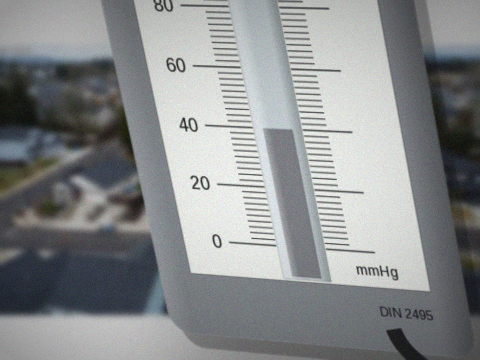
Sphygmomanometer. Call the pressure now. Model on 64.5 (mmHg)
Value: 40 (mmHg)
